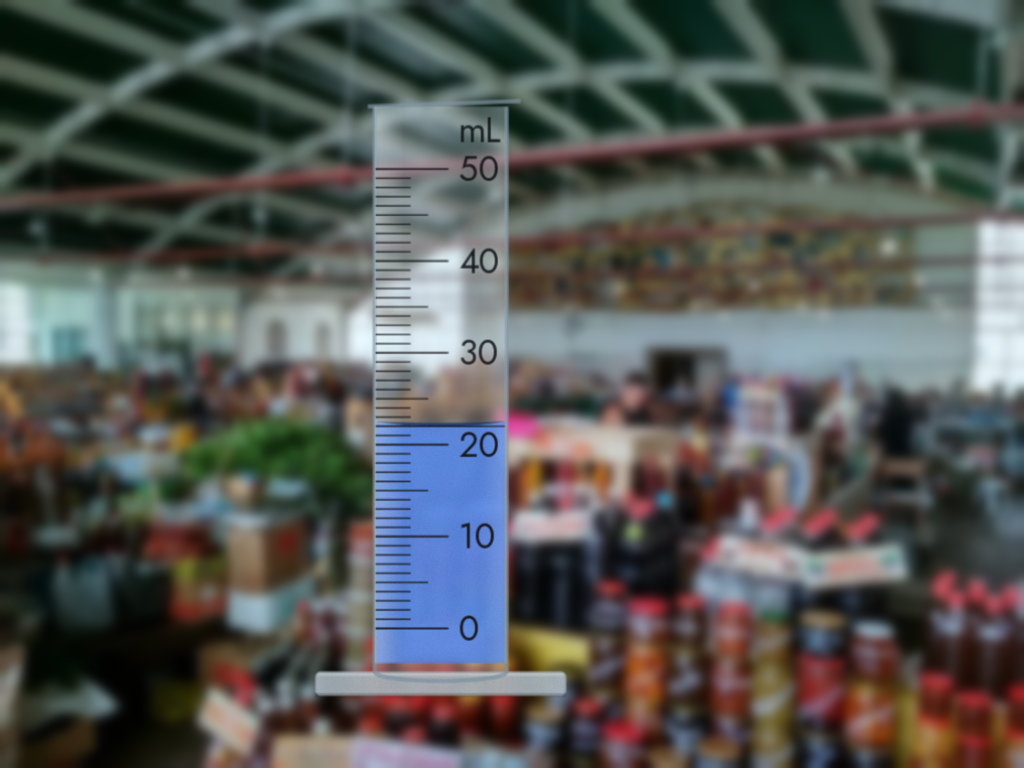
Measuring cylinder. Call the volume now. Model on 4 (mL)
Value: 22 (mL)
